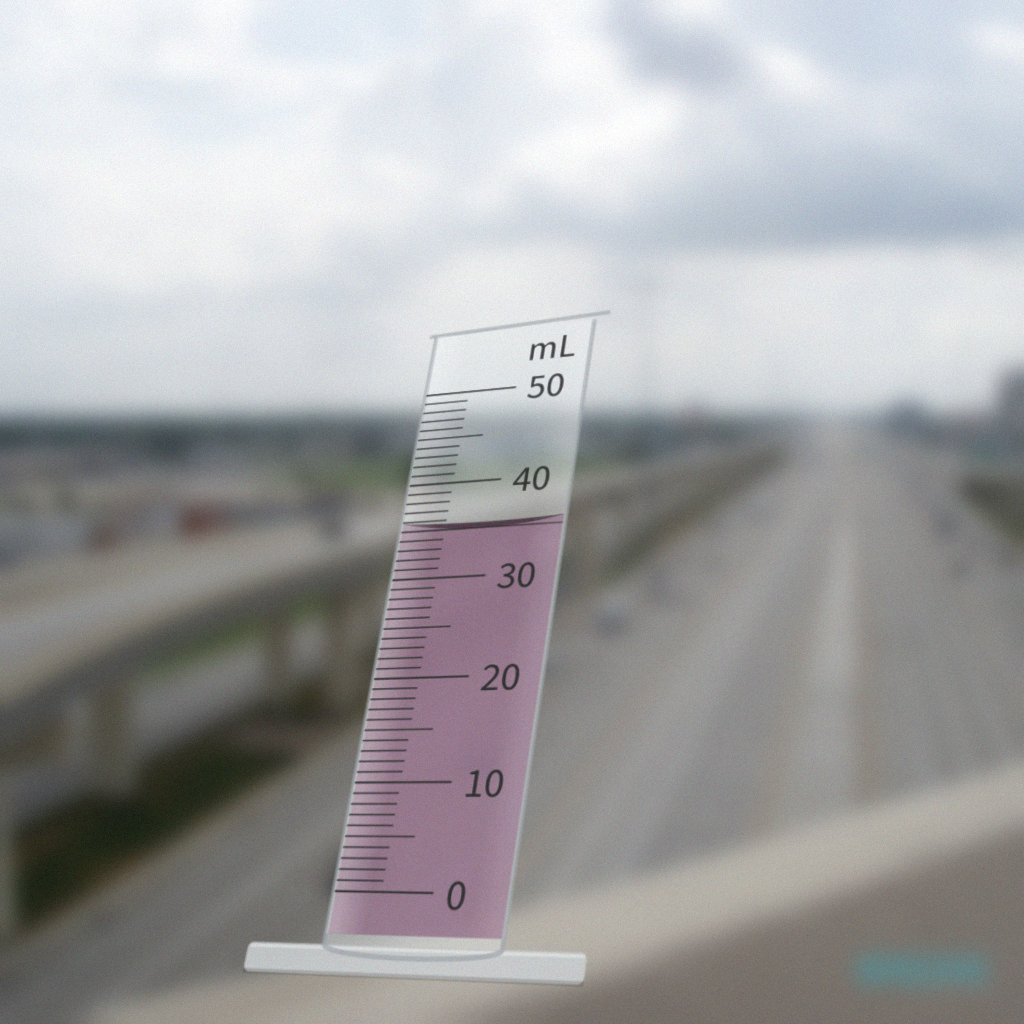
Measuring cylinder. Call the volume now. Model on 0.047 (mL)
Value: 35 (mL)
